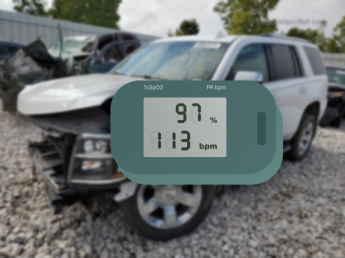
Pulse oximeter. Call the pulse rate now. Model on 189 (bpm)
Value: 113 (bpm)
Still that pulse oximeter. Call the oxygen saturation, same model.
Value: 97 (%)
